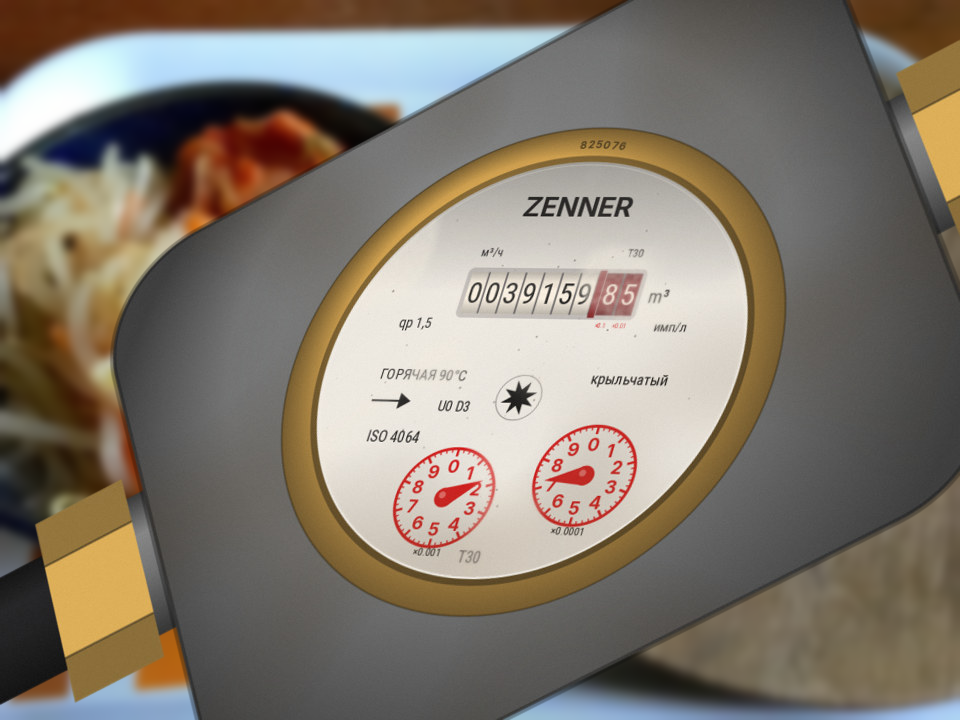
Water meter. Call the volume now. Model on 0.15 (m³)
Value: 39159.8517 (m³)
